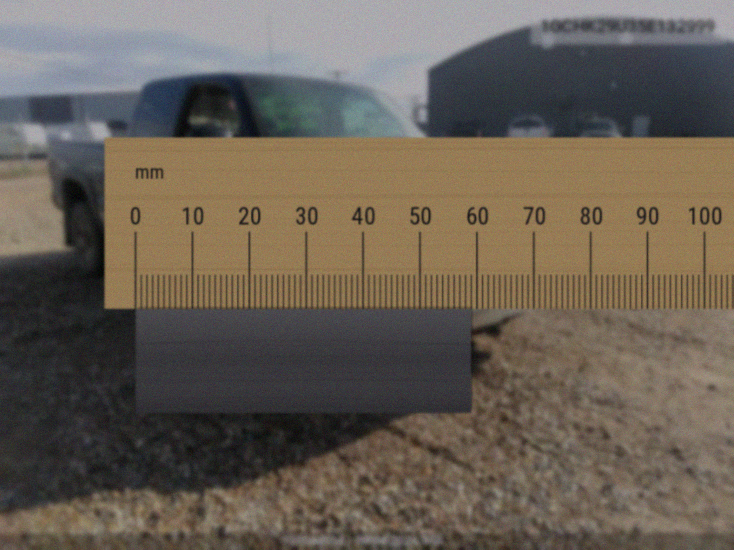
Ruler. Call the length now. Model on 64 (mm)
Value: 59 (mm)
